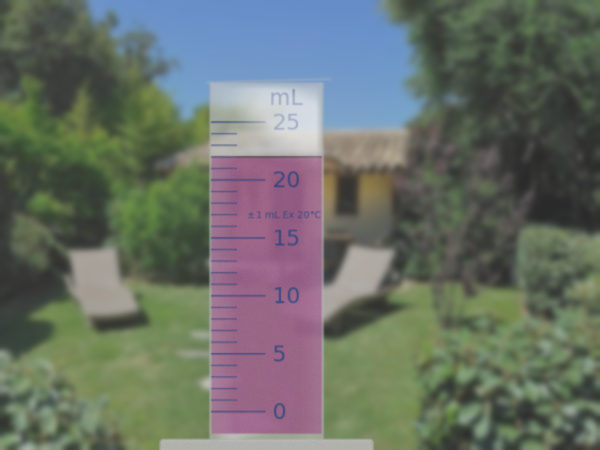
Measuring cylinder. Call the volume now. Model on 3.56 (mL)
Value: 22 (mL)
